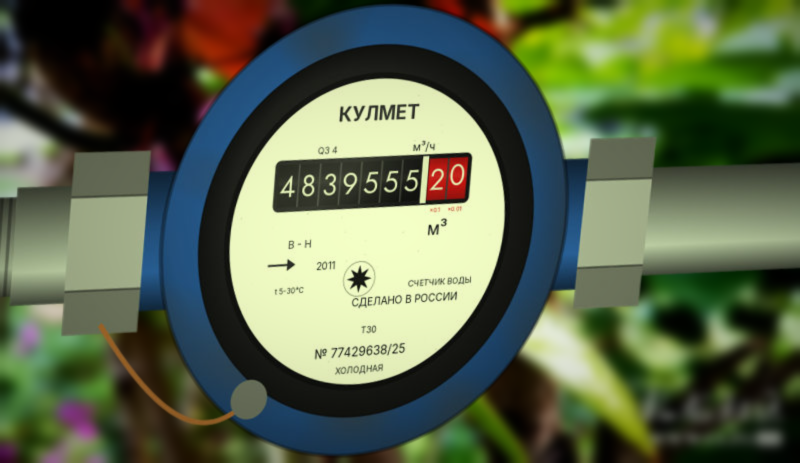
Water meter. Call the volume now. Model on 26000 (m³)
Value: 4839555.20 (m³)
